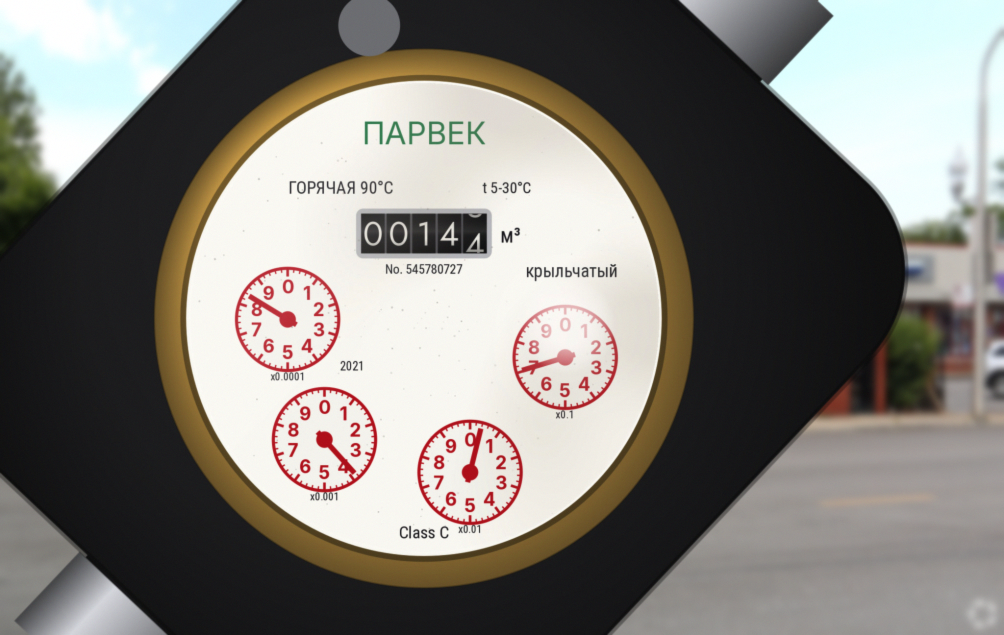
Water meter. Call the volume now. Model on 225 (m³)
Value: 143.7038 (m³)
